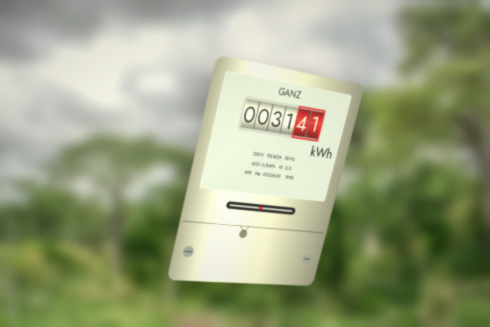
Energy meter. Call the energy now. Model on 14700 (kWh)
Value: 31.41 (kWh)
